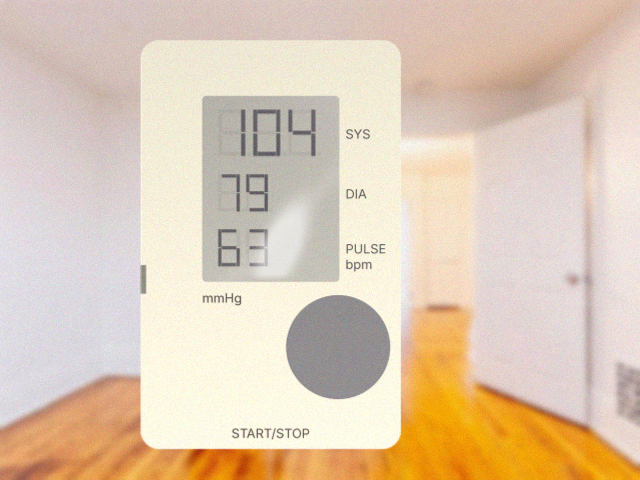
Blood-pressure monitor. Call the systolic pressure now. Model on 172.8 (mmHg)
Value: 104 (mmHg)
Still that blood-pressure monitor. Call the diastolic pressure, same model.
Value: 79 (mmHg)
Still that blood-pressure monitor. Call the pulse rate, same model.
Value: 63 (bpm)
